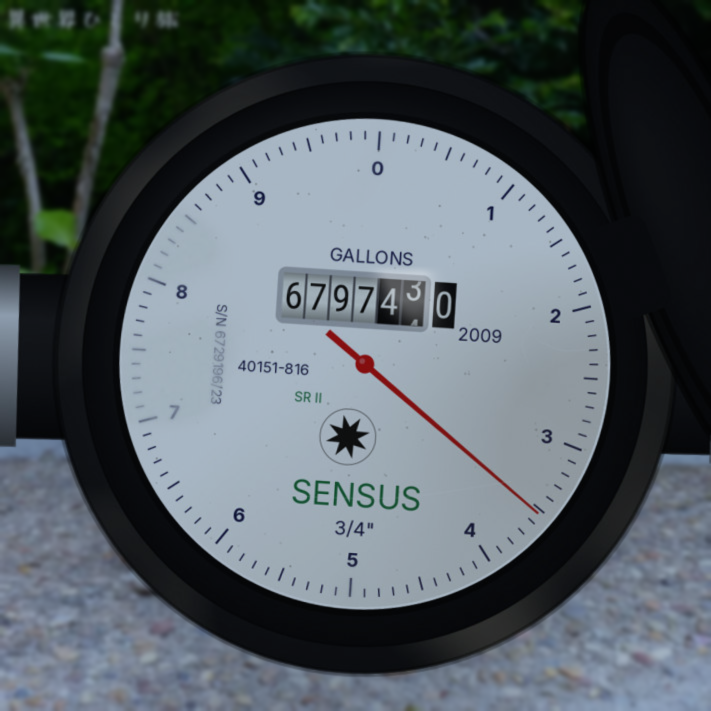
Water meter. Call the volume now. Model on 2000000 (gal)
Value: 6797433.5 (gal)
